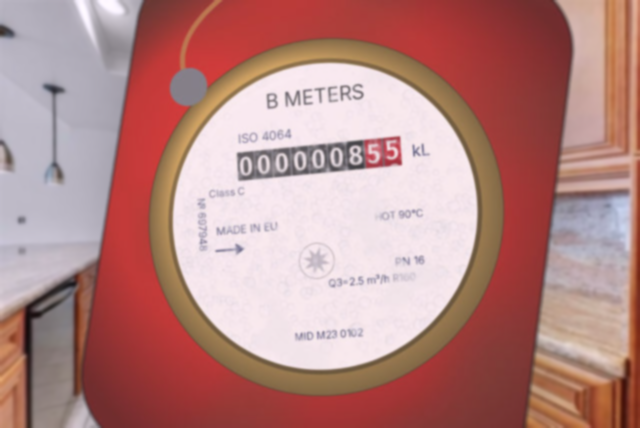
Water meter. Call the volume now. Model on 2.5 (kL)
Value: 8.55 (kL)
